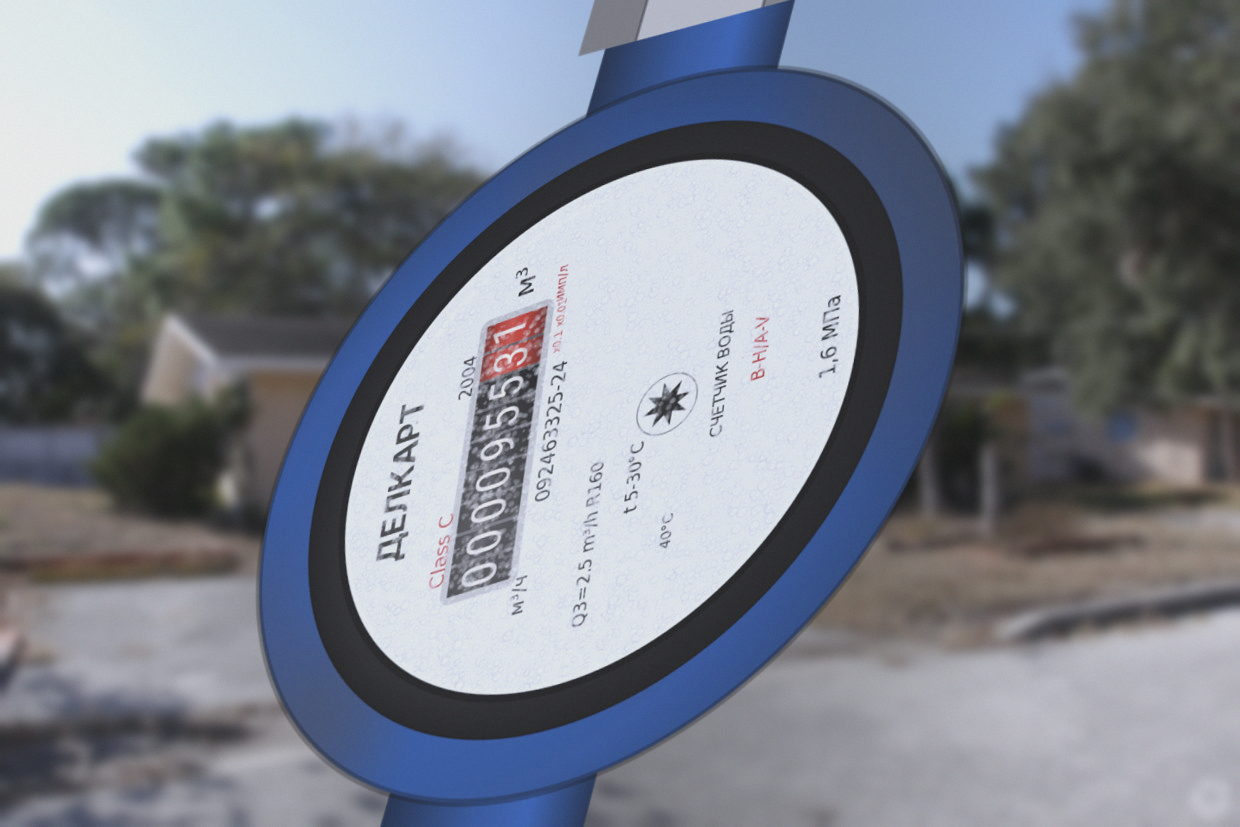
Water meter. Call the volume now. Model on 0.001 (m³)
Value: 955.31 (m³)
